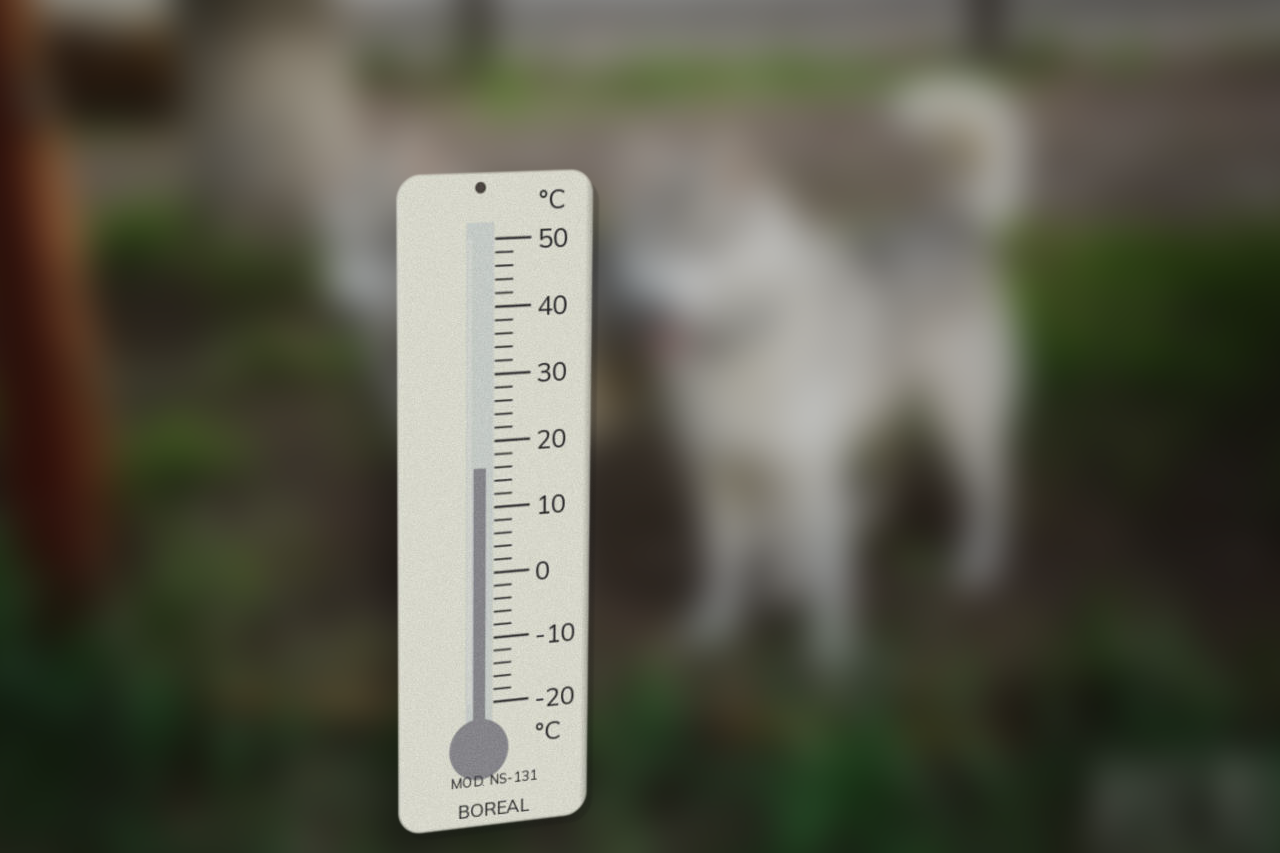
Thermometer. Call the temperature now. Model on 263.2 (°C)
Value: 16 (°C)
